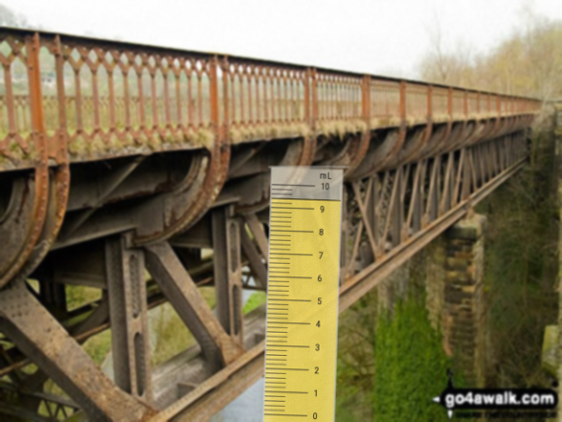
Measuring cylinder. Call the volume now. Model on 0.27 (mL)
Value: 9.4 (mL)
